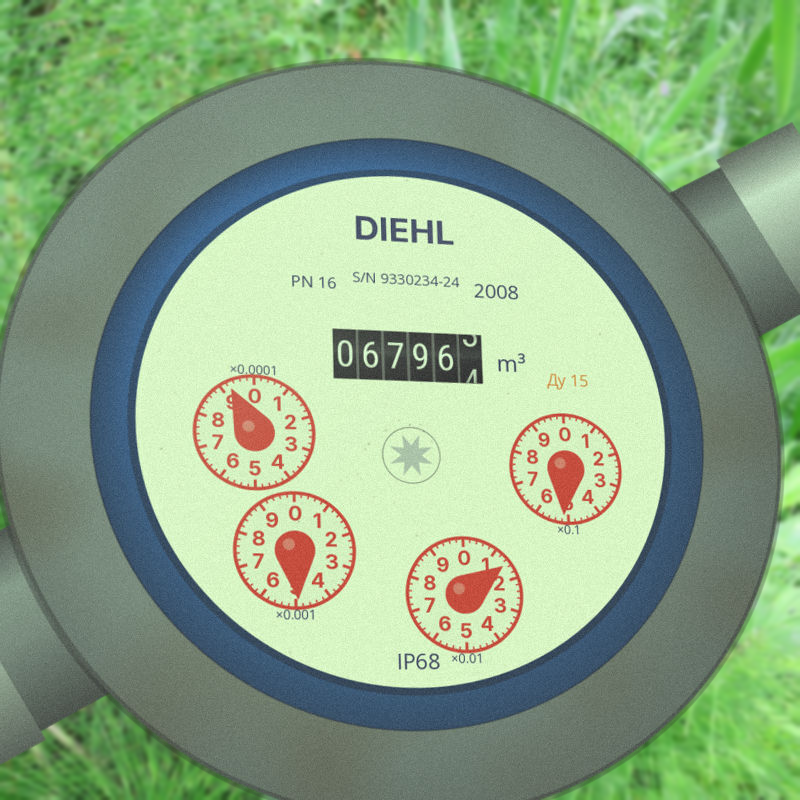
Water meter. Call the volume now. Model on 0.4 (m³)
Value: 67963.5149 (m³)
